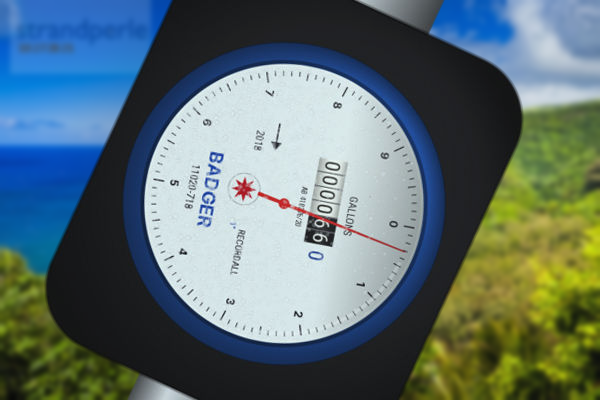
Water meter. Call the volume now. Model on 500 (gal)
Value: 660.3 (gal)
